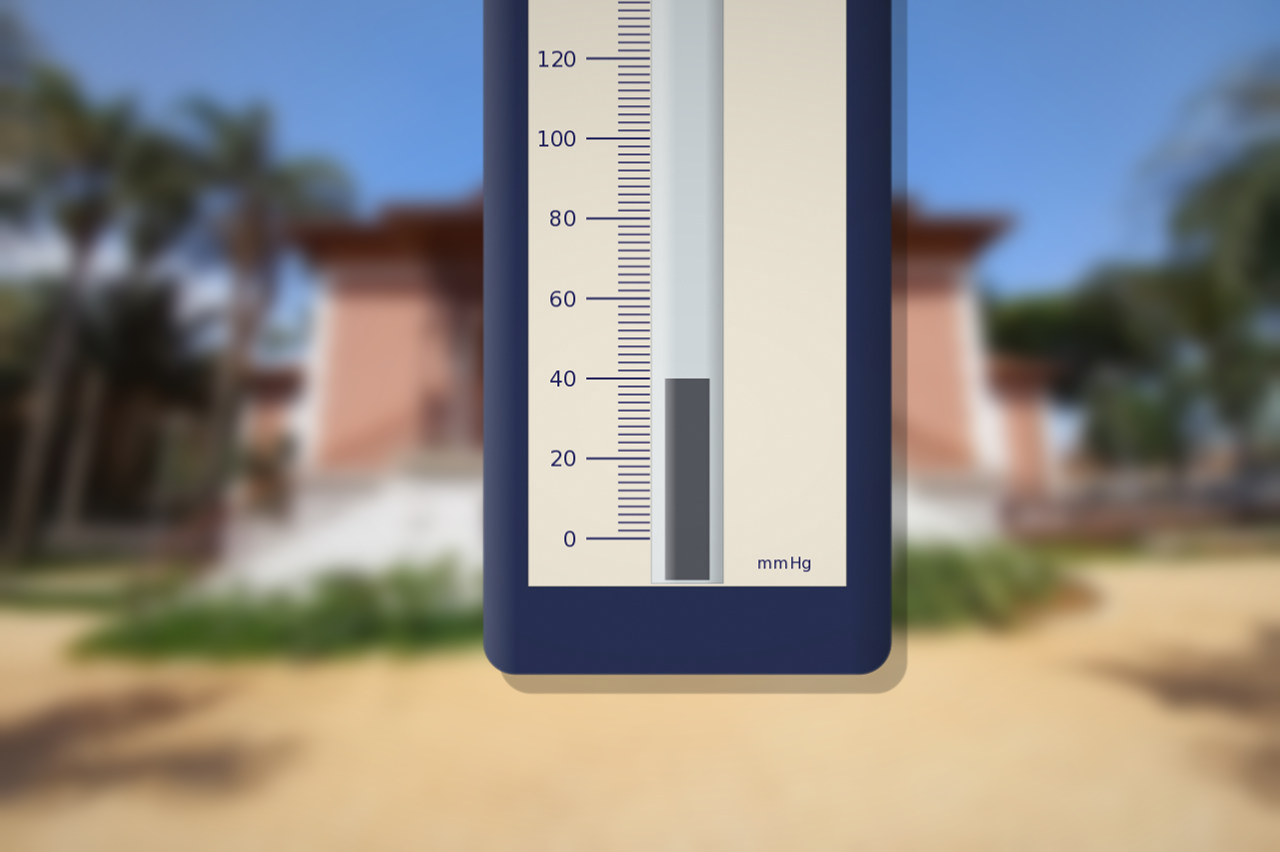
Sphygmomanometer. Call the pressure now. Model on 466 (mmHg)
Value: 40 (mmHg)
